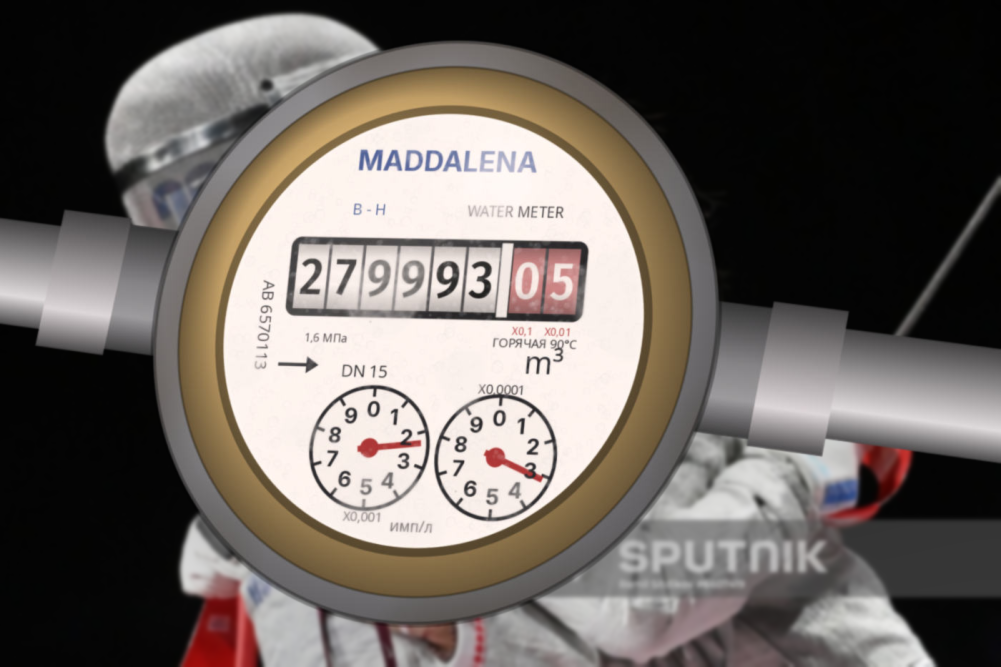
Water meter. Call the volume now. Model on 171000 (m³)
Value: 279993.0523 (m³)
